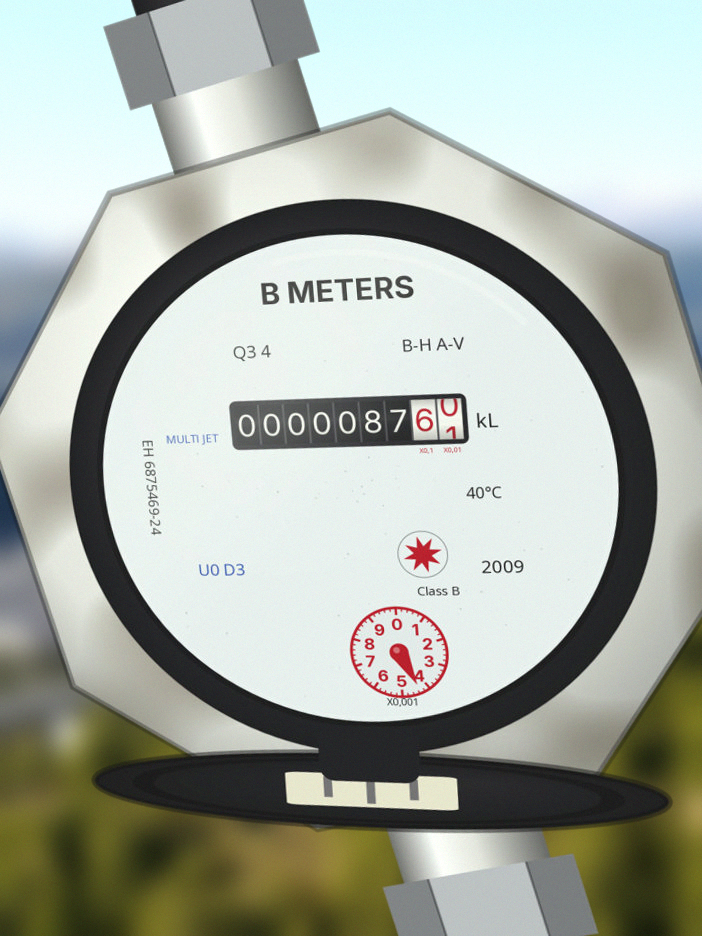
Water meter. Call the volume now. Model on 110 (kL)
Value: 87.604 (kL)
